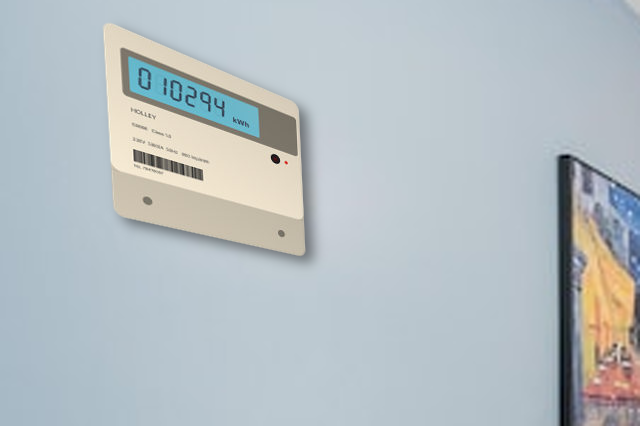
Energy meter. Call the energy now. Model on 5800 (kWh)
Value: 10294 (kWh)
